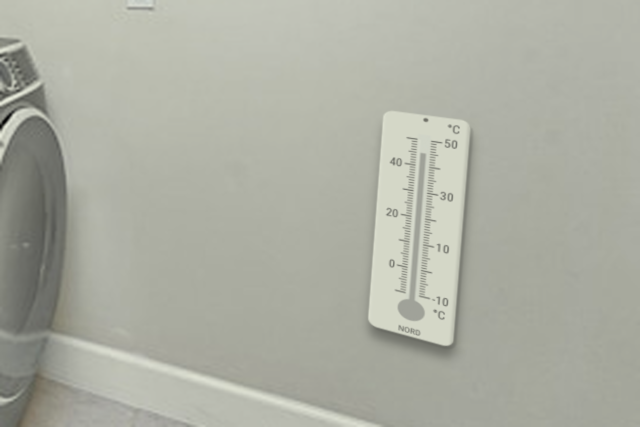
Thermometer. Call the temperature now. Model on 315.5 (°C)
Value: 45 (°C)
